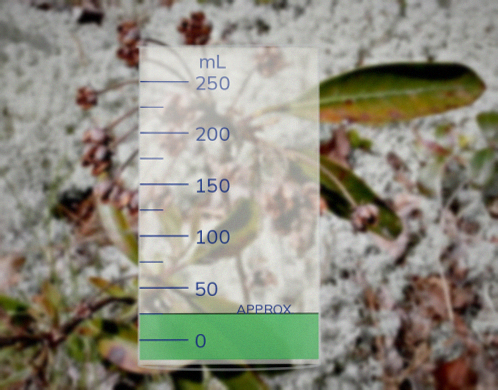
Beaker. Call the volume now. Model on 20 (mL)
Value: 25 (mL)
